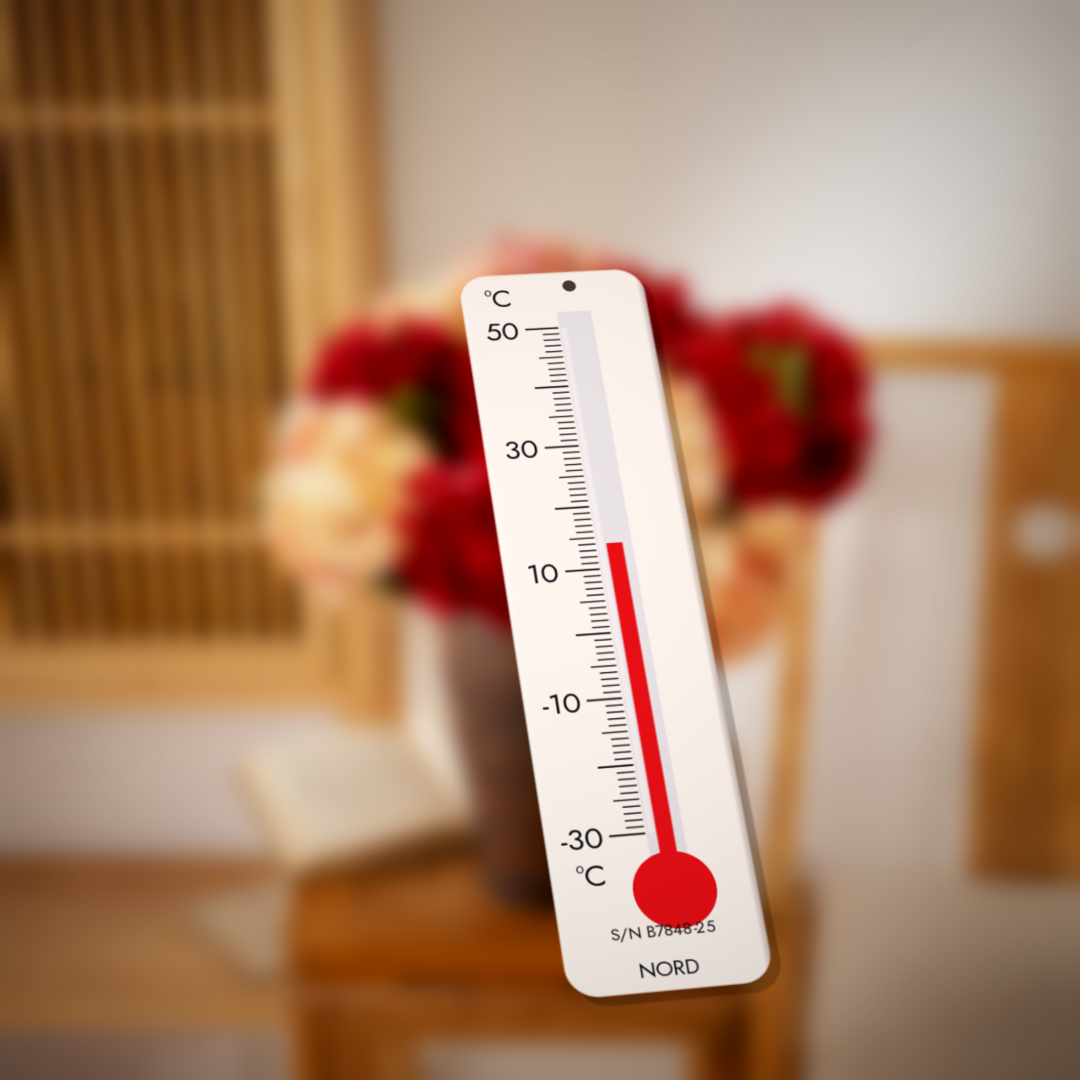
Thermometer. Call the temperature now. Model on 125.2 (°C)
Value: 14 (°C)
